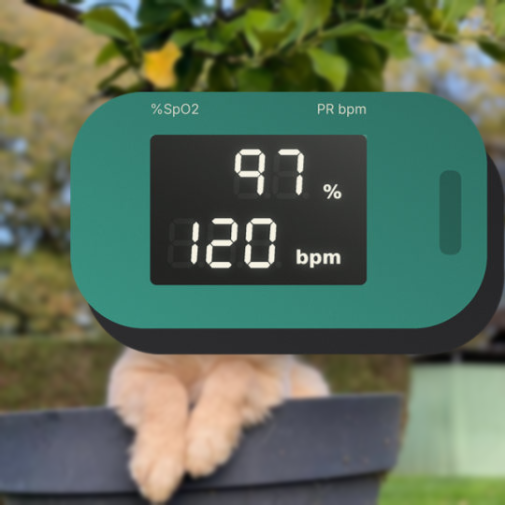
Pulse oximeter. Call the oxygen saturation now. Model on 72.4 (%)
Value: 97 (%)
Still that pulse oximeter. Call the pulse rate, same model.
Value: 120 (bpm)
